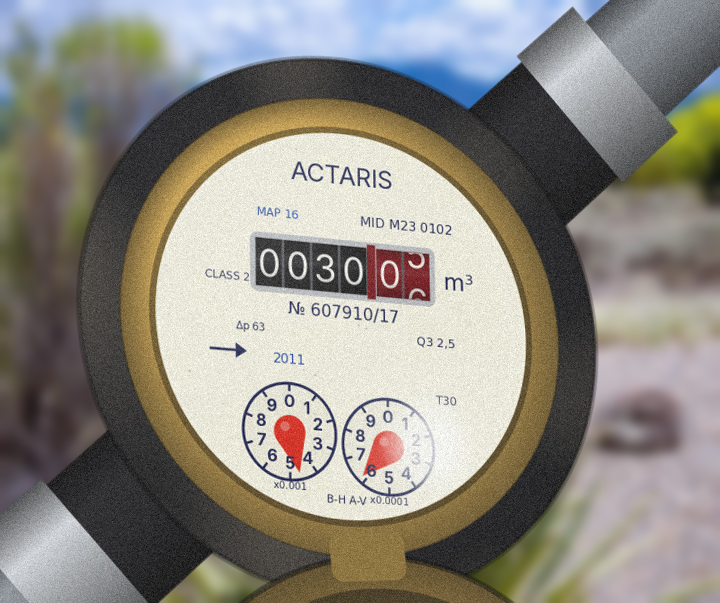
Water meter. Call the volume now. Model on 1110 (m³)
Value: 30.0546 (m³)
